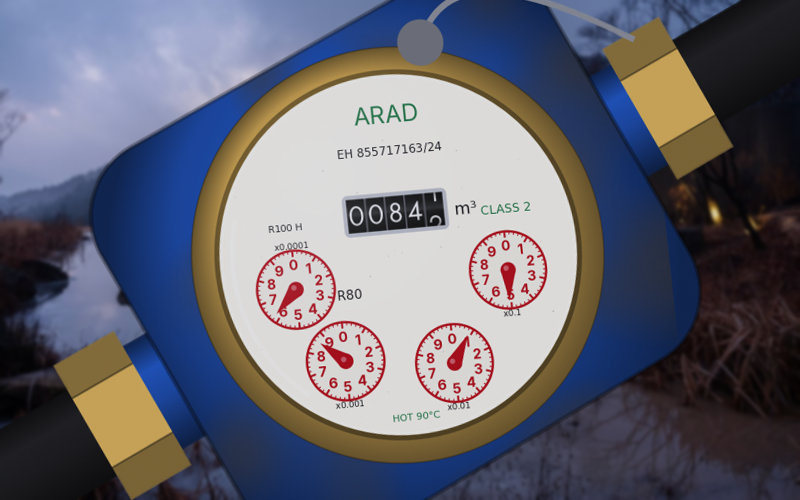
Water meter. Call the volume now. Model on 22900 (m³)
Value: 841.5086 (m³)
